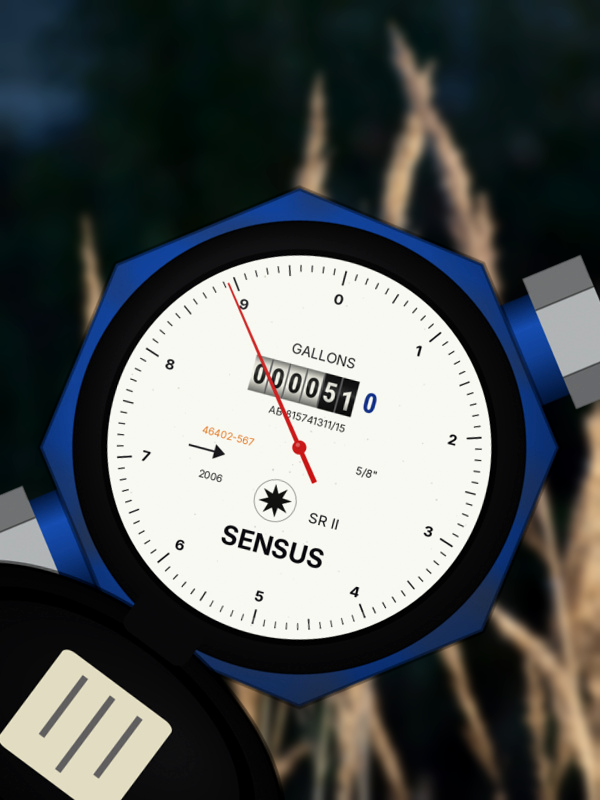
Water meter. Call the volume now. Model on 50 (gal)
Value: 508.9 (gal)
